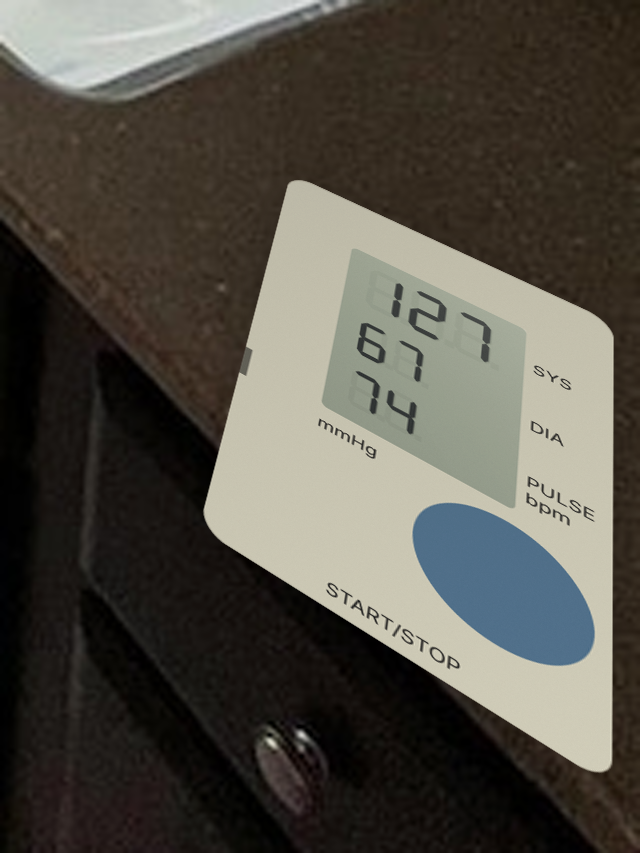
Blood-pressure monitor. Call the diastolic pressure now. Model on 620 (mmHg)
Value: 67 (mmHg)
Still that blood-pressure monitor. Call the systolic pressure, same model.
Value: 127 (mmHg)
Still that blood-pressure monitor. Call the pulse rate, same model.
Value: 74 (bpm)
